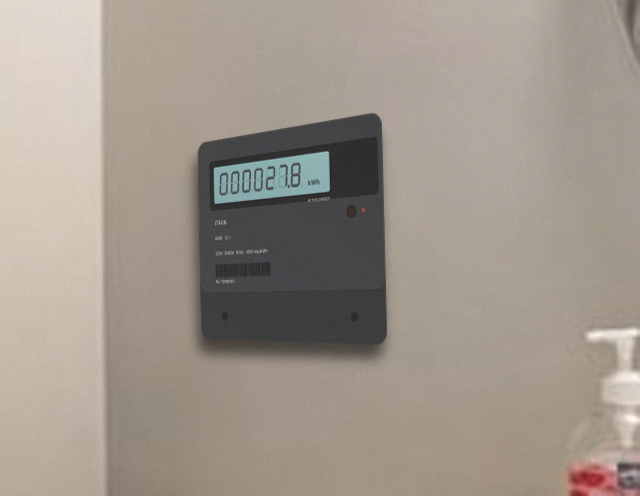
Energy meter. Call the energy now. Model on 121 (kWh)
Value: 27.8 (kWh)
